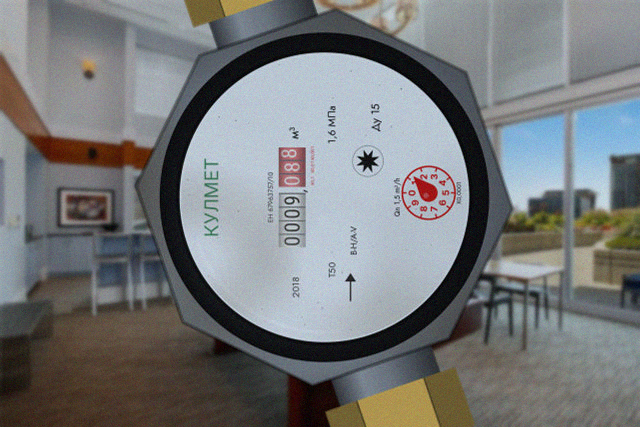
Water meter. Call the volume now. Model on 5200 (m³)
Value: 9.0881 (m³)
